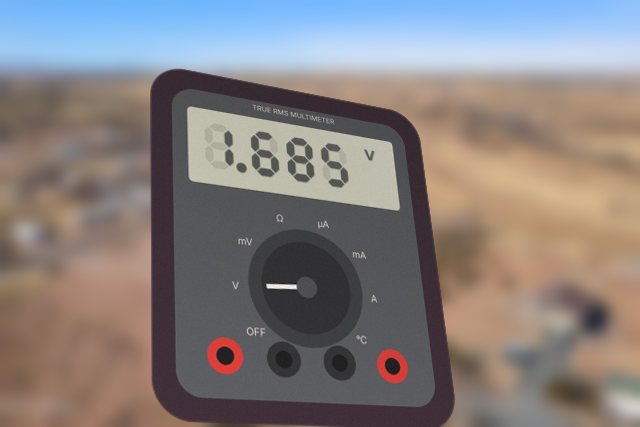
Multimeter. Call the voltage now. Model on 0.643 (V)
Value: 1.685 (V)
